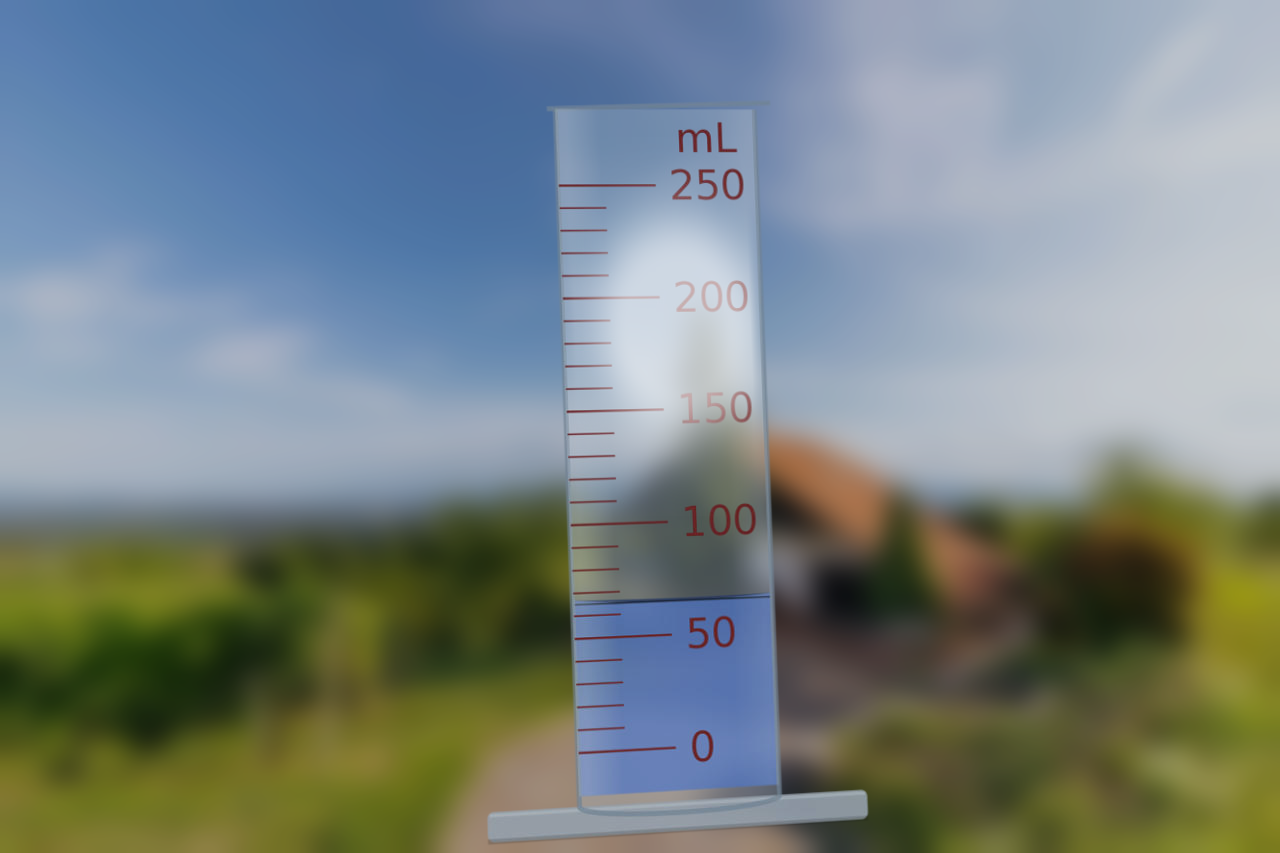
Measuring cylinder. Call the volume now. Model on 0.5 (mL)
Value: 65 (mL)
